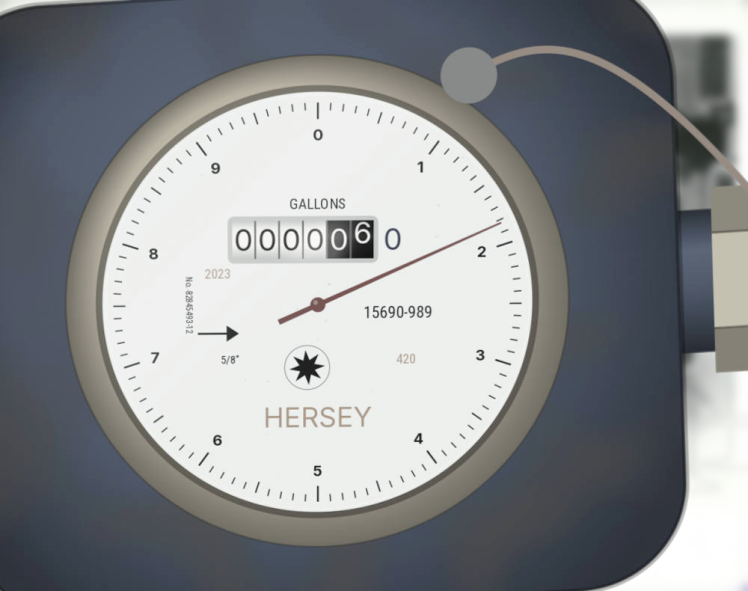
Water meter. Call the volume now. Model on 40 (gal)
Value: 61.8 (gal)
